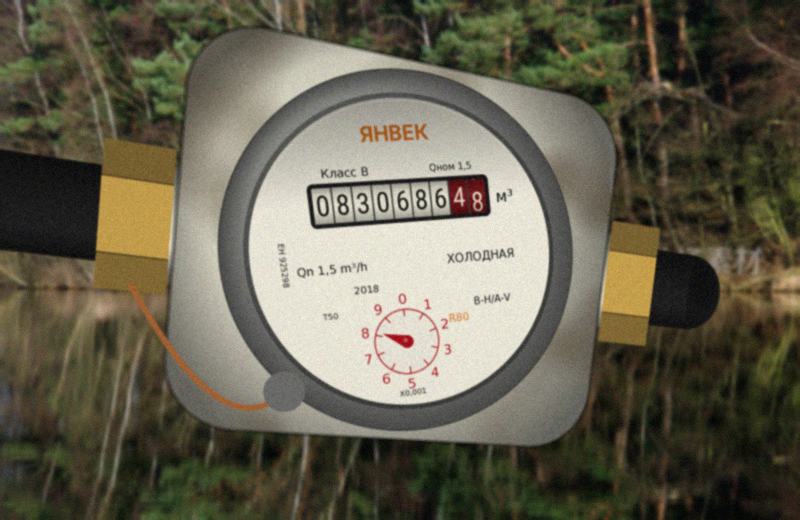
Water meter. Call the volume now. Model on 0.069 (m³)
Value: 830686.478 (m³)
